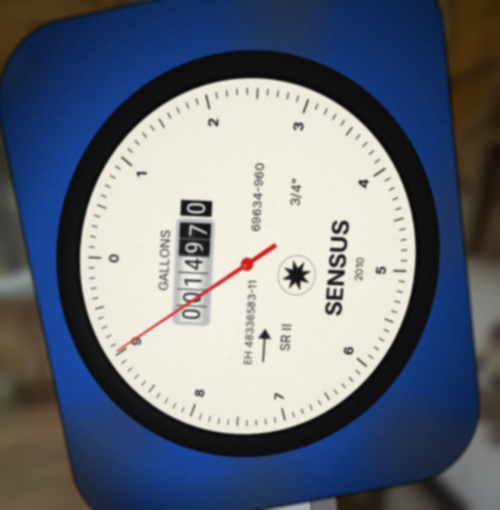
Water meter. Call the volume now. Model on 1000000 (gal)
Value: 14969.0 (gal)
